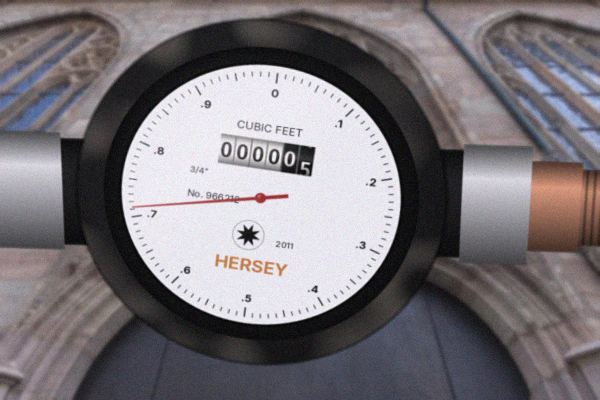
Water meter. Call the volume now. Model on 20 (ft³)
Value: 4.71 (ft³)
